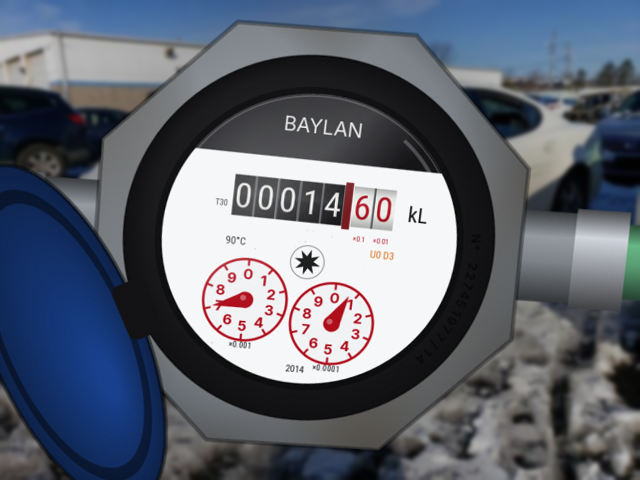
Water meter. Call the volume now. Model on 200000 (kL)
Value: 14.6070 (kL)
